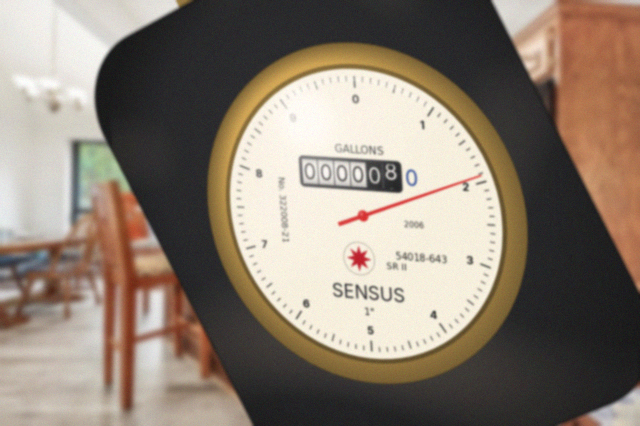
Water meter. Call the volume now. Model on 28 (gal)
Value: 81.9 (gal)
